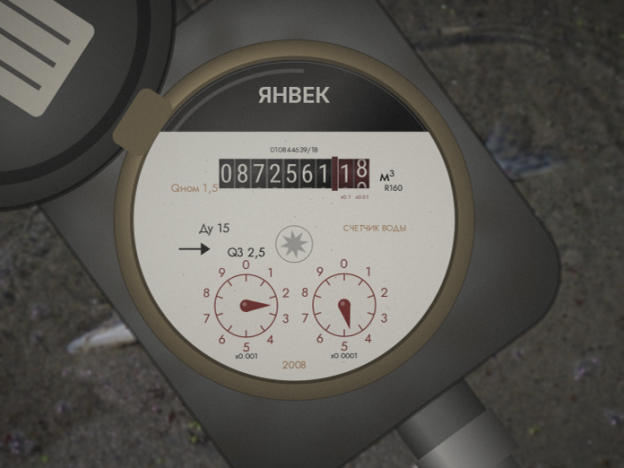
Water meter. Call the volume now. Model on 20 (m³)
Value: 872561.1824 (m³)
